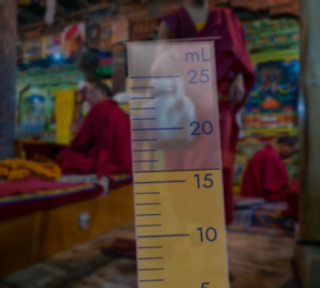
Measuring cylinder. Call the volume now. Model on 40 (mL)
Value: 16 (mL)
